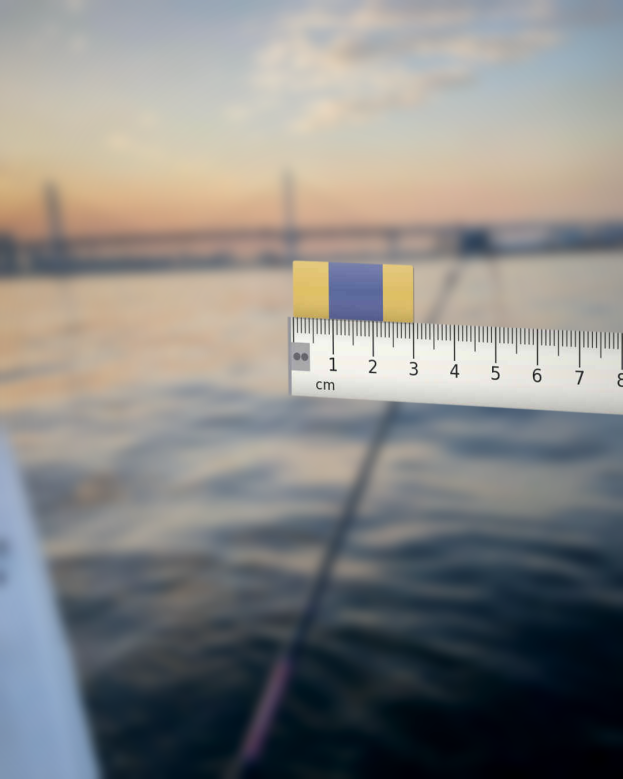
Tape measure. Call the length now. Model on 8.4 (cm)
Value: 3 (cm)
